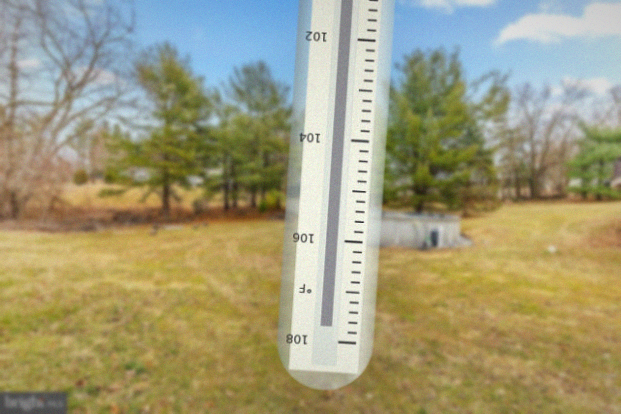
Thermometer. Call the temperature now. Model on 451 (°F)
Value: 107.7 (°F)
